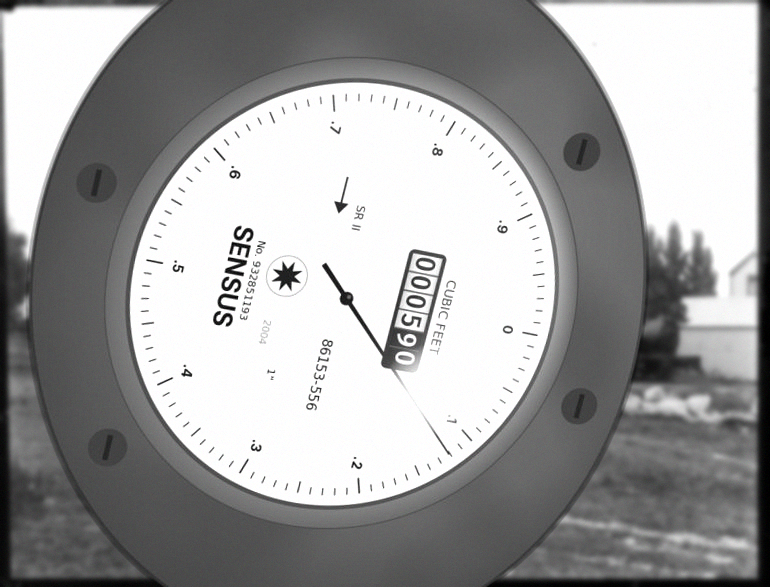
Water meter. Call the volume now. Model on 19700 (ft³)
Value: 590.12 (ft³)
